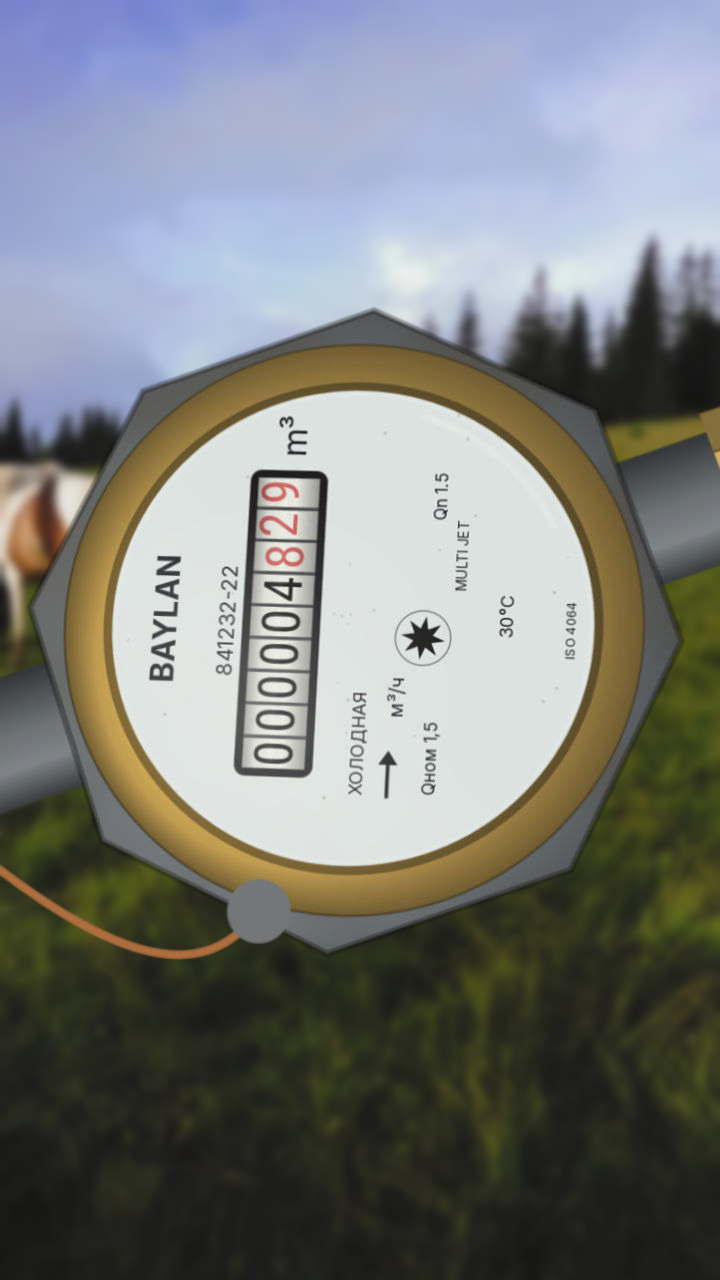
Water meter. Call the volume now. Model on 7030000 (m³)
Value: 4.829 (m³)
